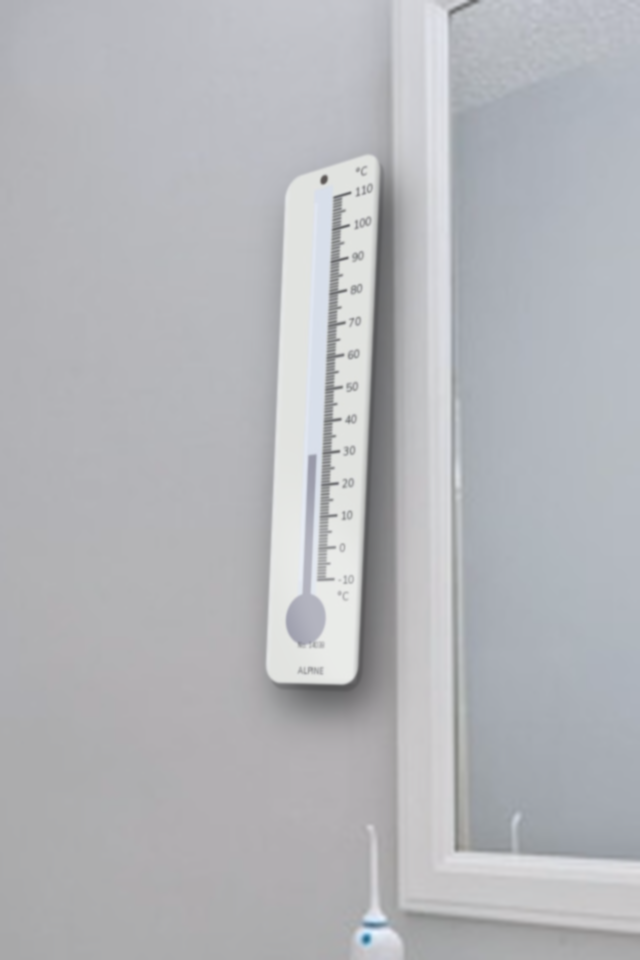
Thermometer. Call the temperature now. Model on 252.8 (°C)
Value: 30 (°C)
